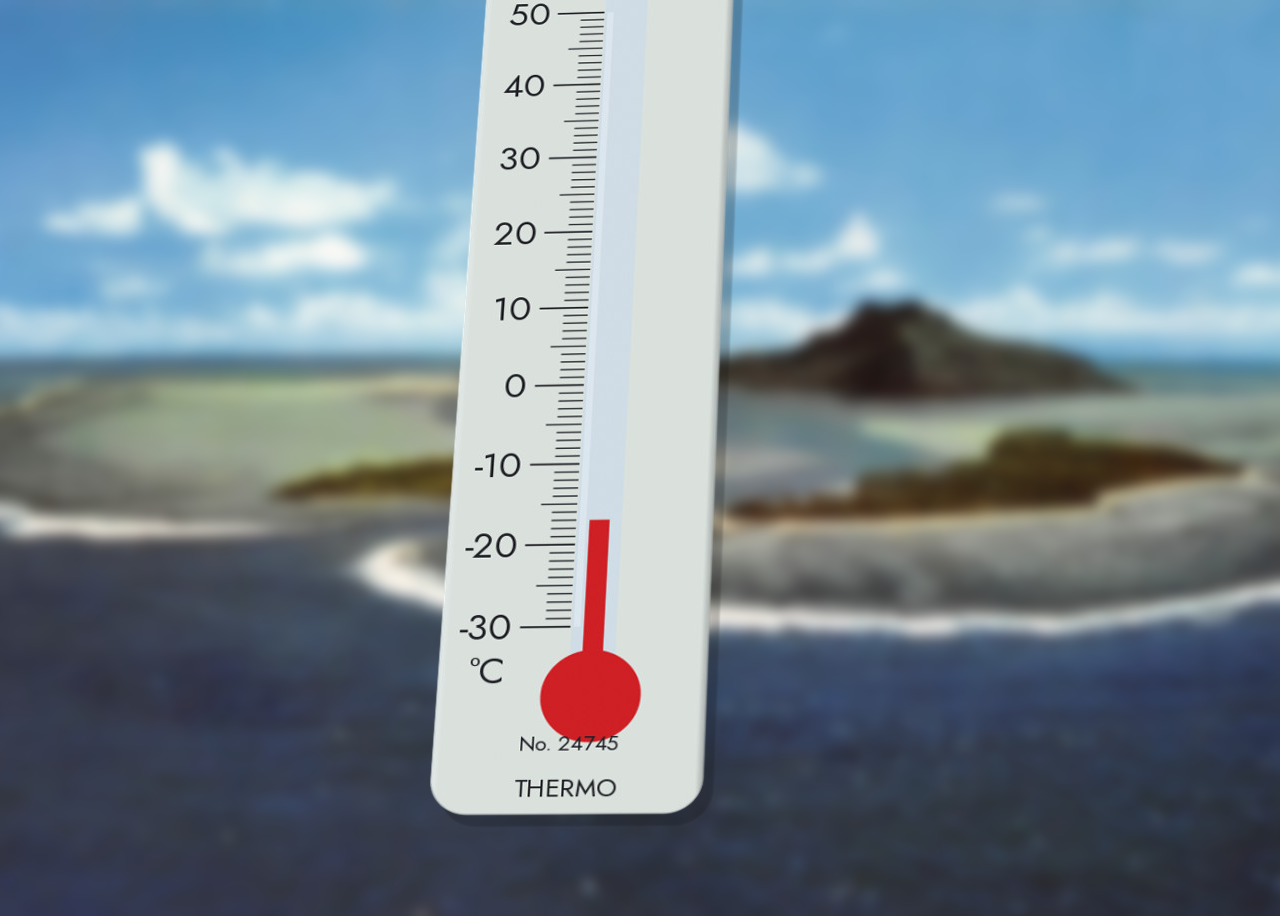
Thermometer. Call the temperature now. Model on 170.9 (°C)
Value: -17 (°C)
